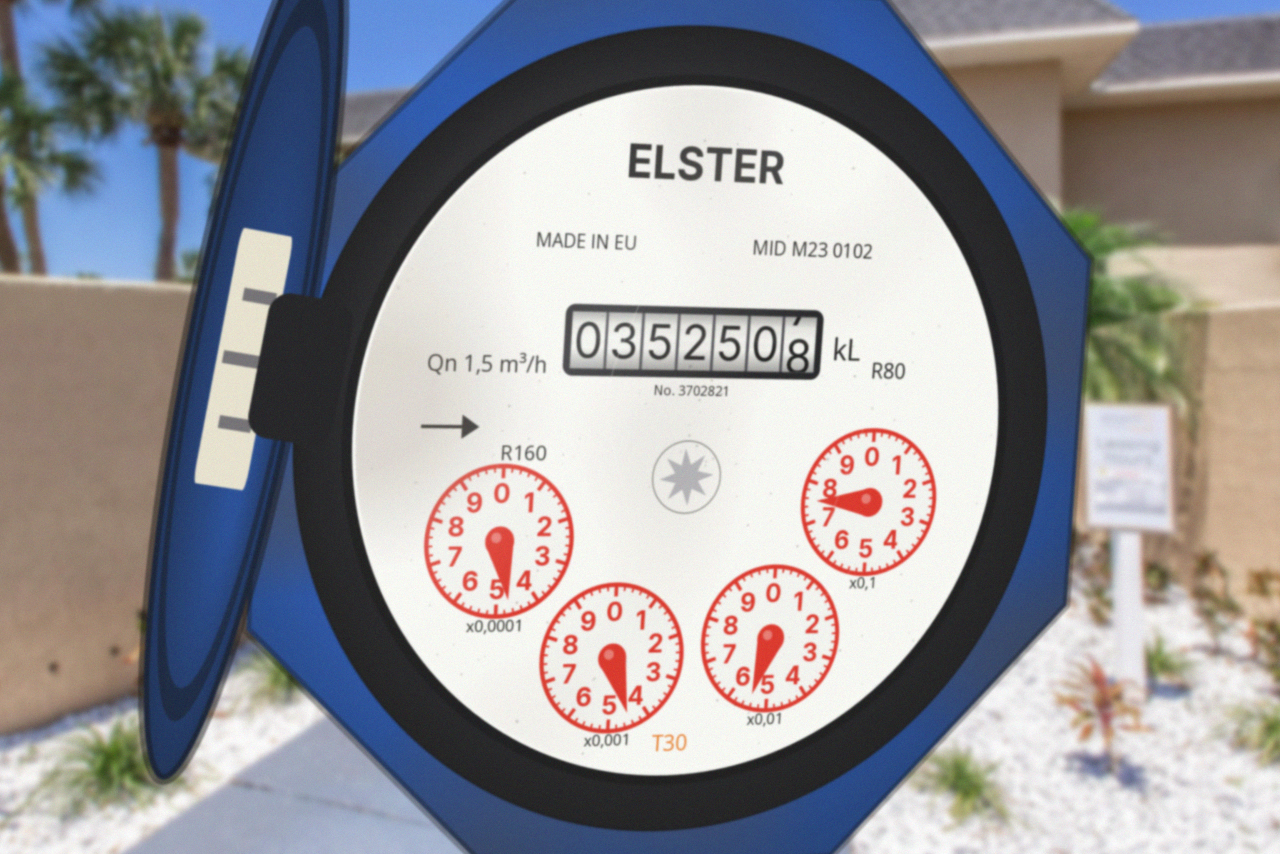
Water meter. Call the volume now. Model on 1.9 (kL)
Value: 352507.7544 (kL)
